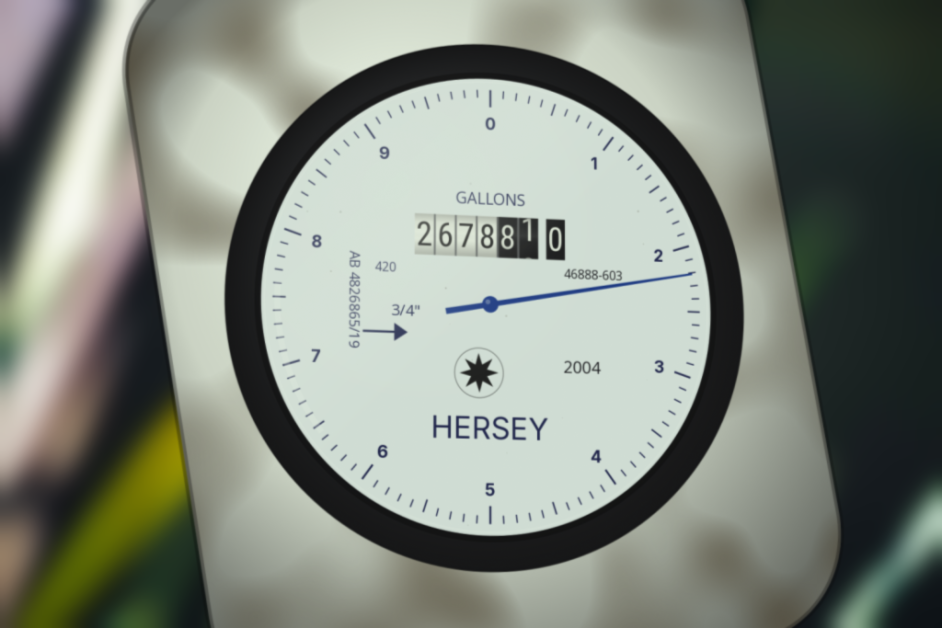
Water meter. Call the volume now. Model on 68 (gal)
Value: 2678812.2 (gal)
